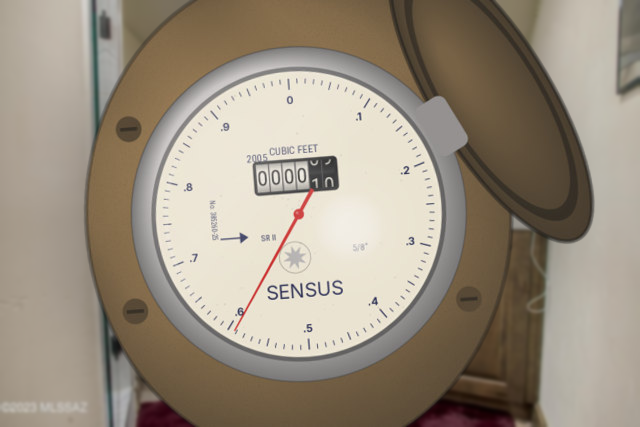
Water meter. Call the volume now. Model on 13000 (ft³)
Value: 9.59 (ft³)
